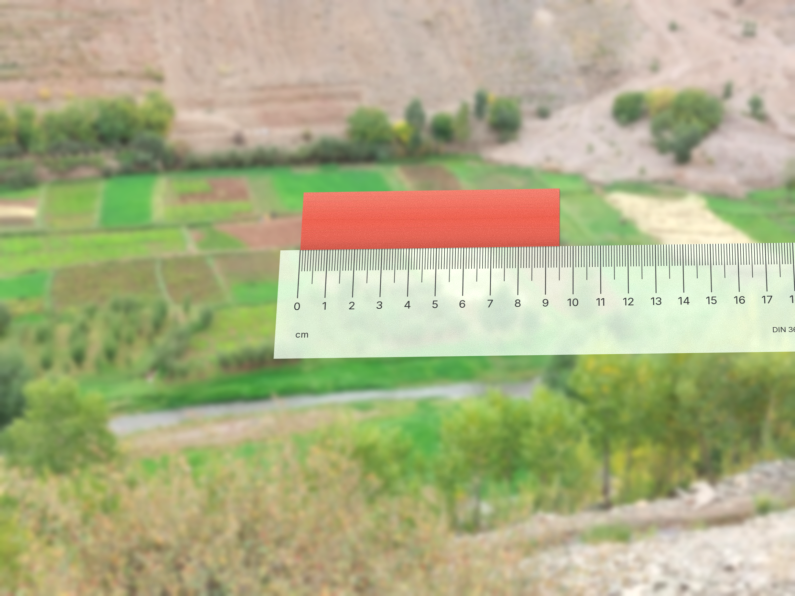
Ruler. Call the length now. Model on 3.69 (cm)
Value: 9.5 (cm)
